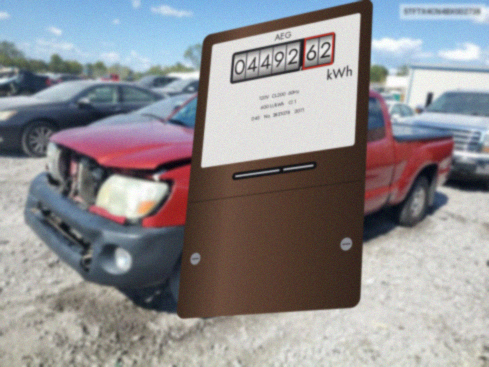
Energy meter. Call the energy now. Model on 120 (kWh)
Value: 4492.62 (kWh)
